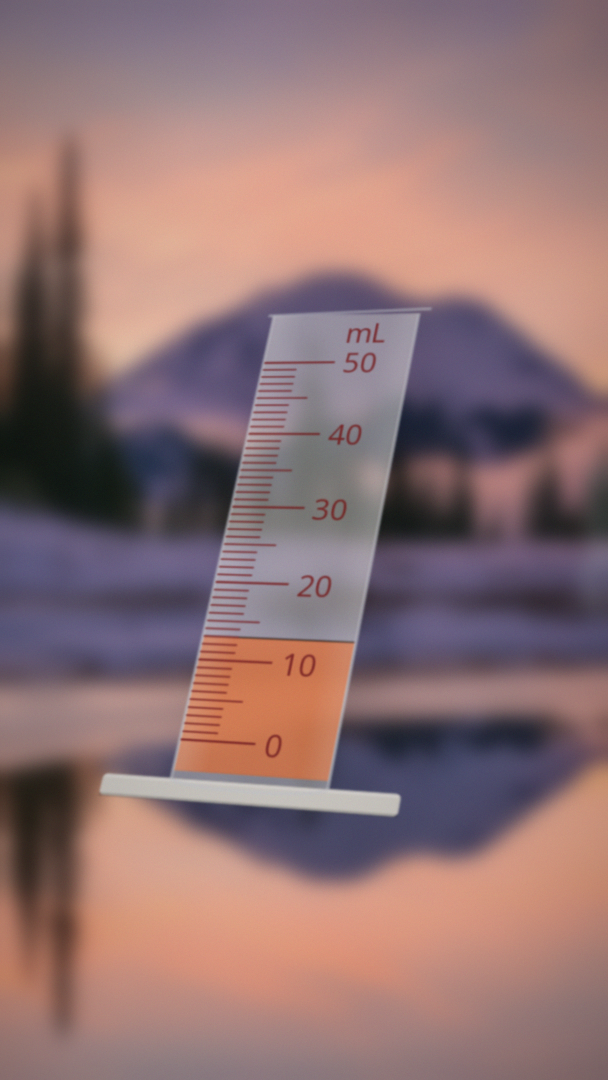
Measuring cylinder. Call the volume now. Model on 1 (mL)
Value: 13 (mL)
